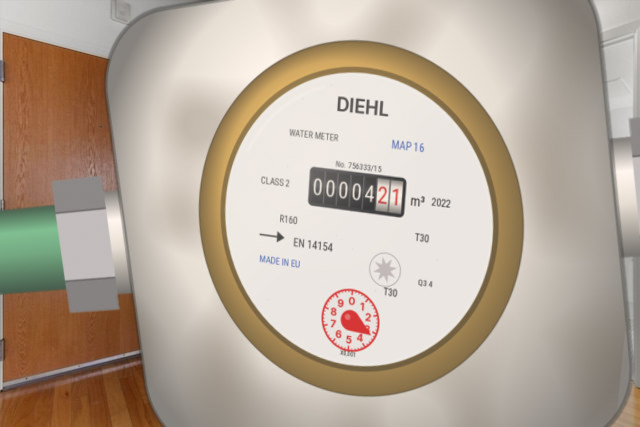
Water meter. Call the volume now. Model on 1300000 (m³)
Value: 4.213 (m³)
